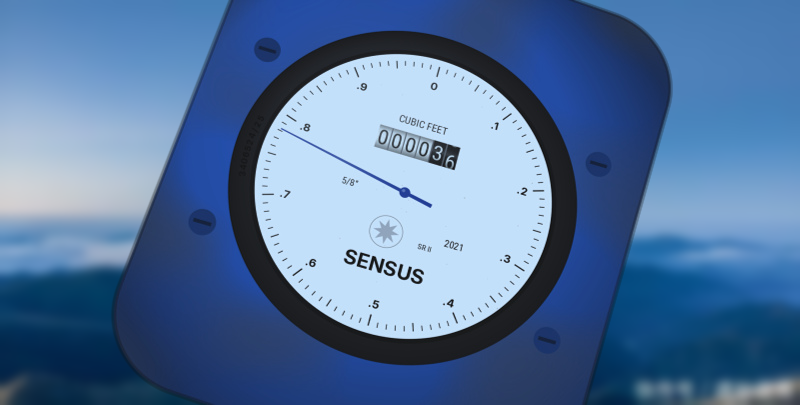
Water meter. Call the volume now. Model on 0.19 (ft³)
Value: 35.78 (ft³)
